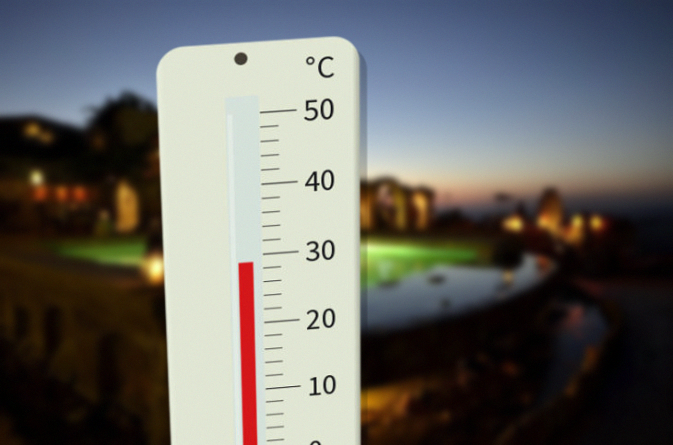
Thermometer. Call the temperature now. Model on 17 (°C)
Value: 29 (°C)
